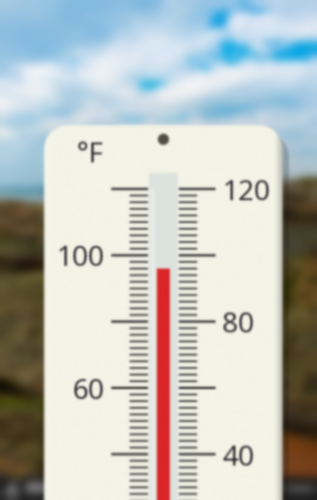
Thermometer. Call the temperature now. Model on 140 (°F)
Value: 96 (°F)
